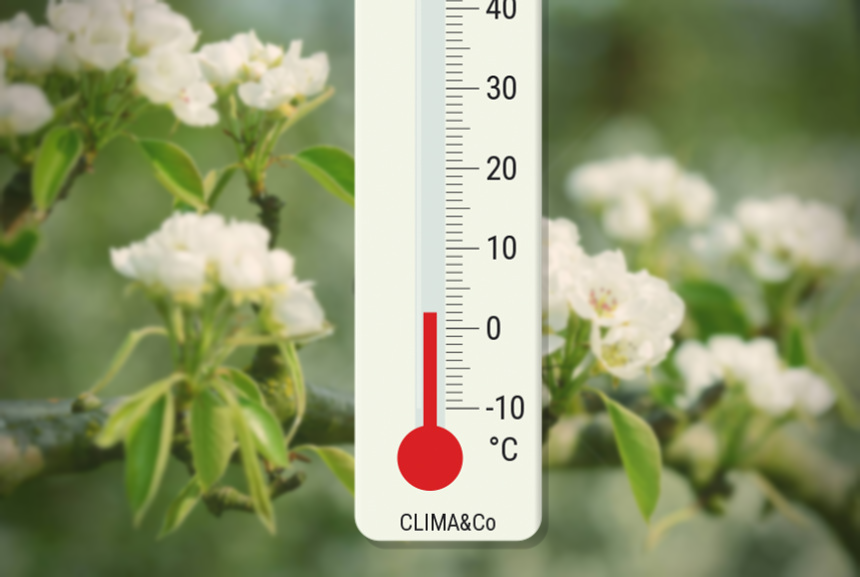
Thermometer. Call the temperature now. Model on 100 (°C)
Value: 2 (°C)
